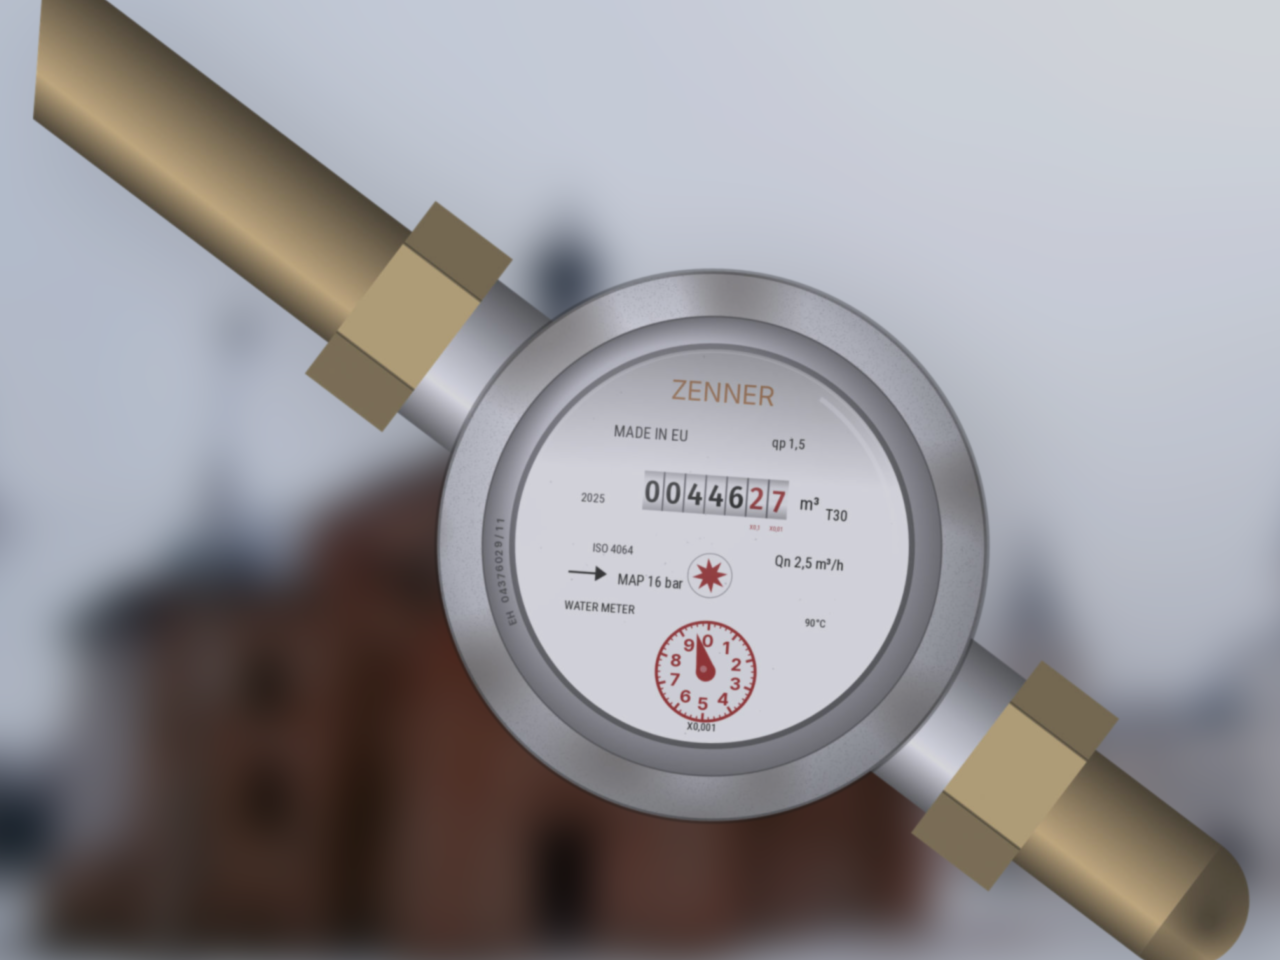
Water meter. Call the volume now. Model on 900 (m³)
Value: 446.269 (m³)
